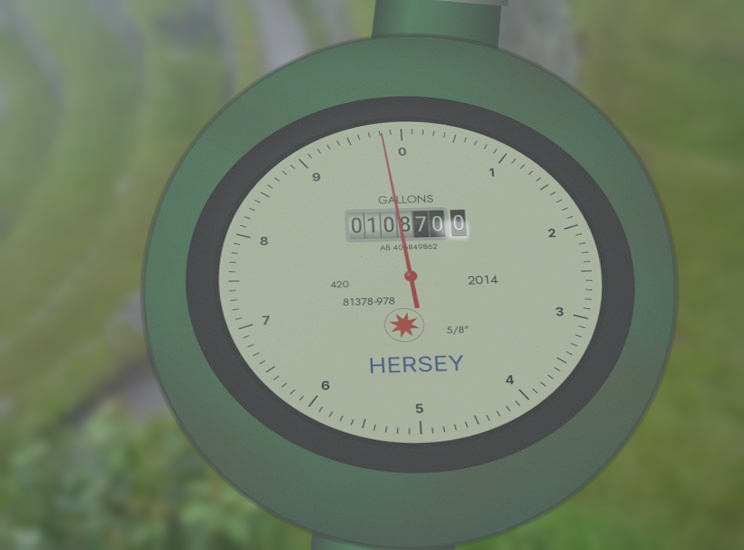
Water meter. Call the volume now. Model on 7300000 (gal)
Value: 108699.8 (gal)
